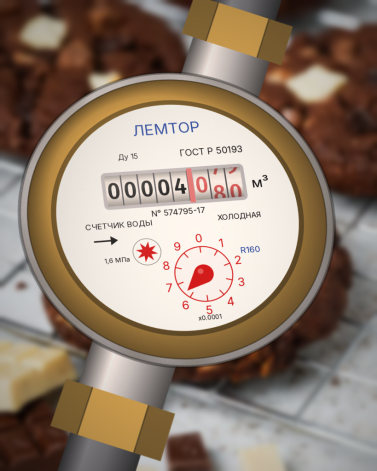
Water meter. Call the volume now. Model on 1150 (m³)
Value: 4.0796 (m³)
